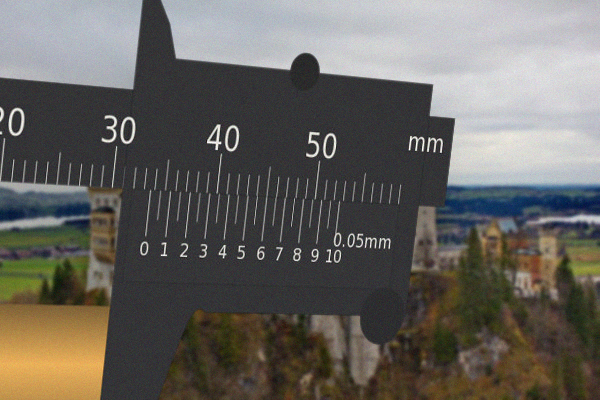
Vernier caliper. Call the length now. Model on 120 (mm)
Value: 33.6 (mm)
